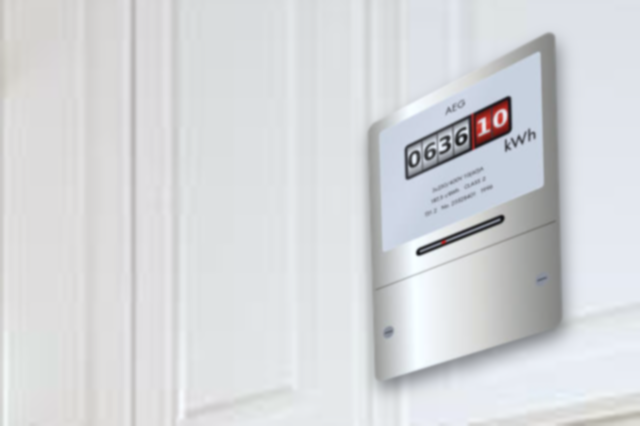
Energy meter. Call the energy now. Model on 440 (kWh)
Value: 636.10 (kWh)
